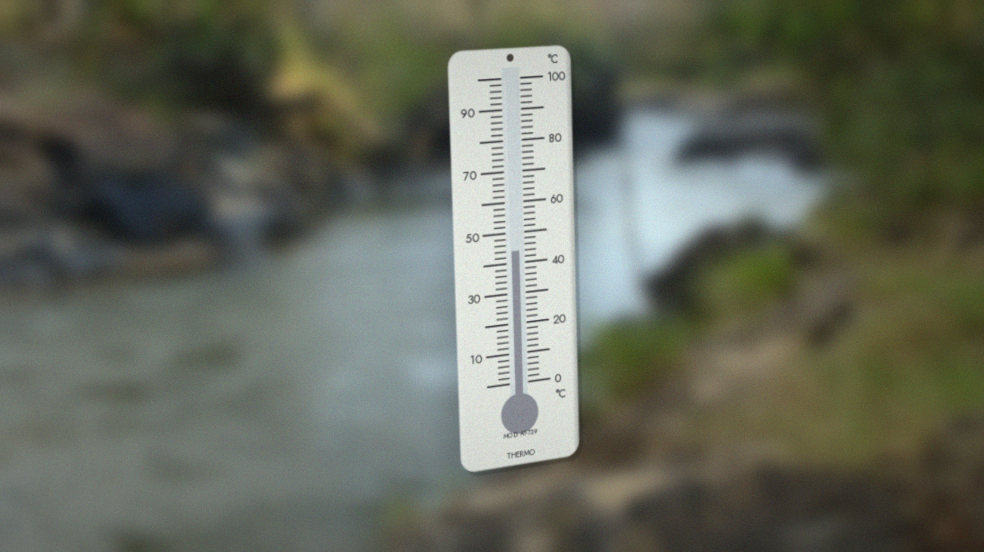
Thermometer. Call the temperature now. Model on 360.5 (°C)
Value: 44 (°C)
